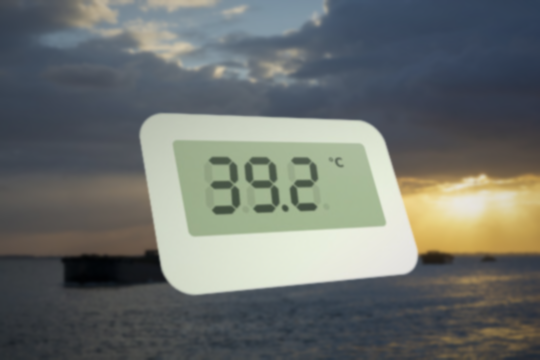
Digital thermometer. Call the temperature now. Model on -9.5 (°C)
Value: 39.2 (°C)
